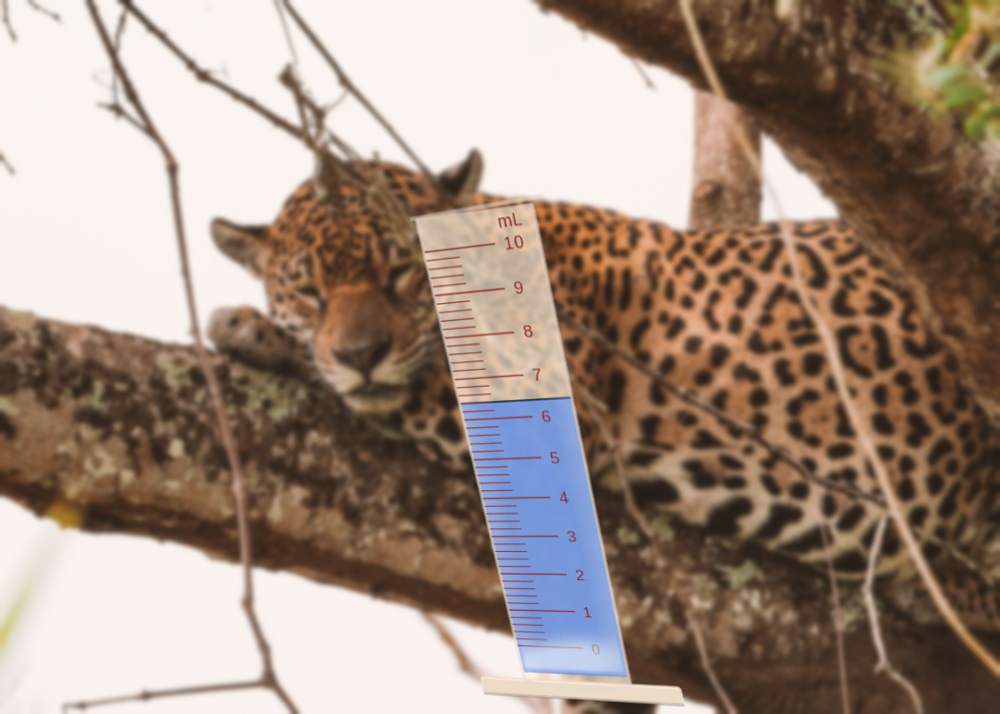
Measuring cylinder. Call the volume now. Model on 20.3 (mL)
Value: 6.4 (mL)
